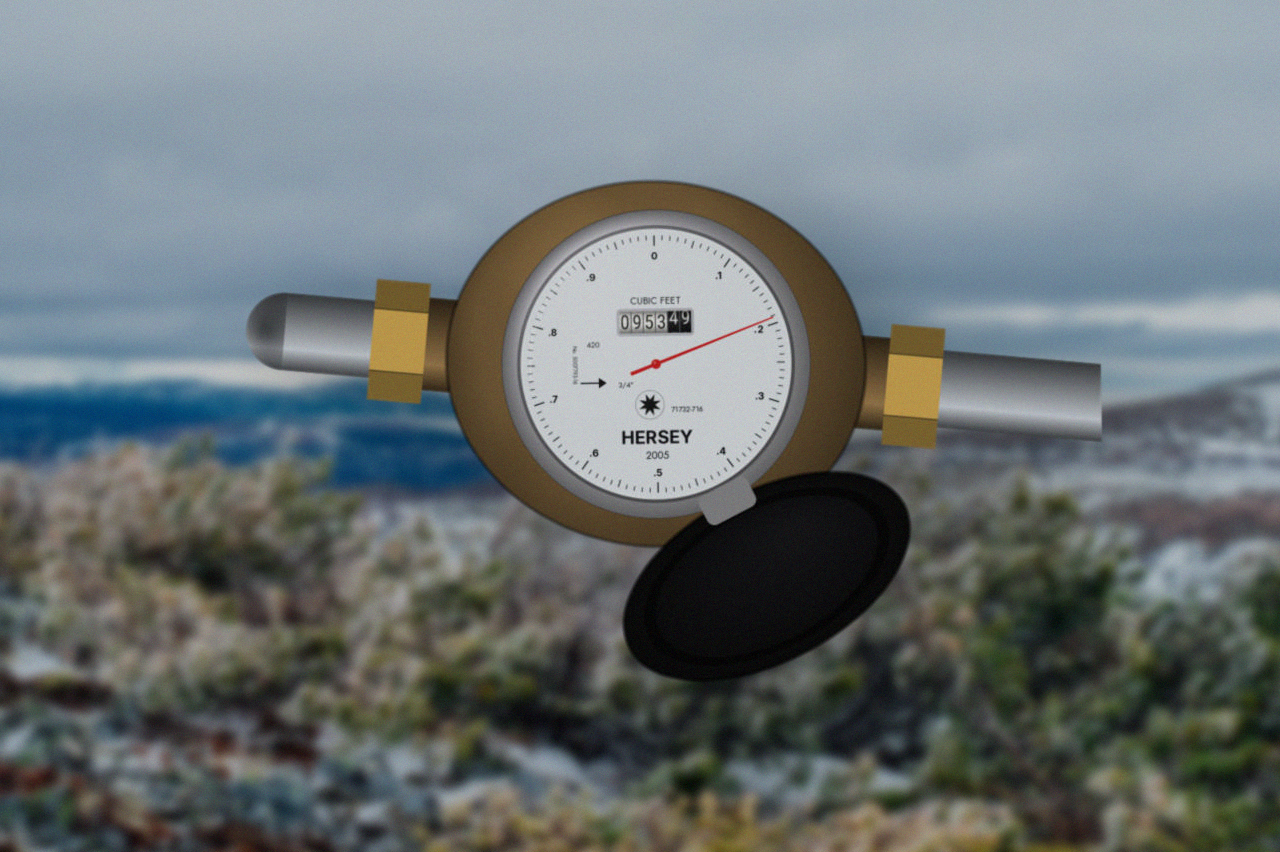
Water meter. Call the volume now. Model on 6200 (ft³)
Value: 95349.19 (ft³)
